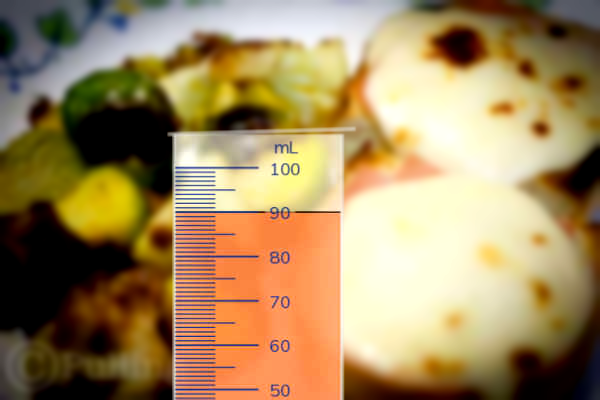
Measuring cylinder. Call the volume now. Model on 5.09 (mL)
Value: 90 (mL)
